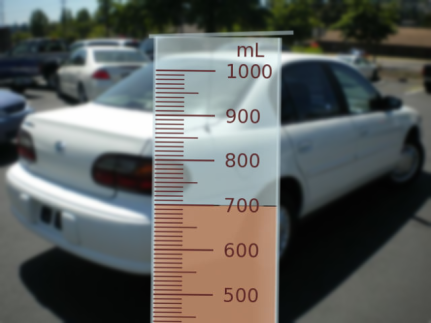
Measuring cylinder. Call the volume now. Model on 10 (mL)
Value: 700 (mL)
